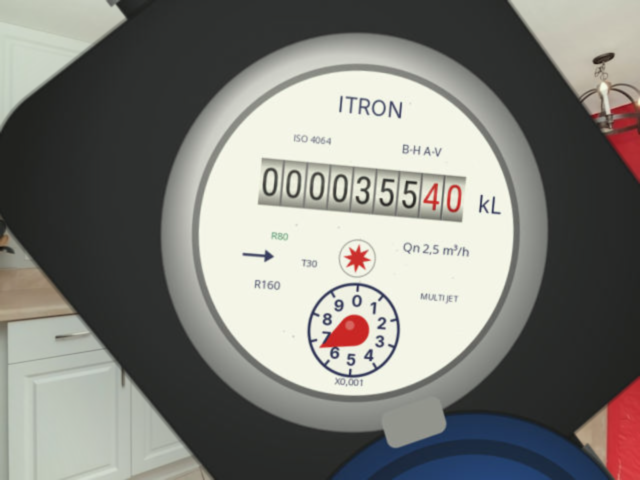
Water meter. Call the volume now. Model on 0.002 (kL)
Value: 355.406 (kL)
